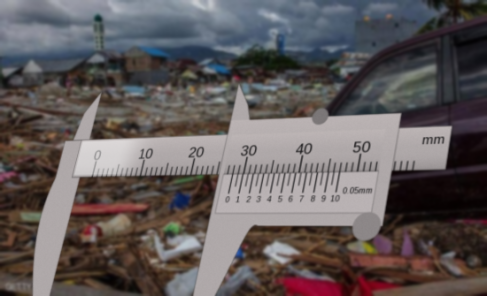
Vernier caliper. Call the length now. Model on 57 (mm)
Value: 28.0 (mm)
